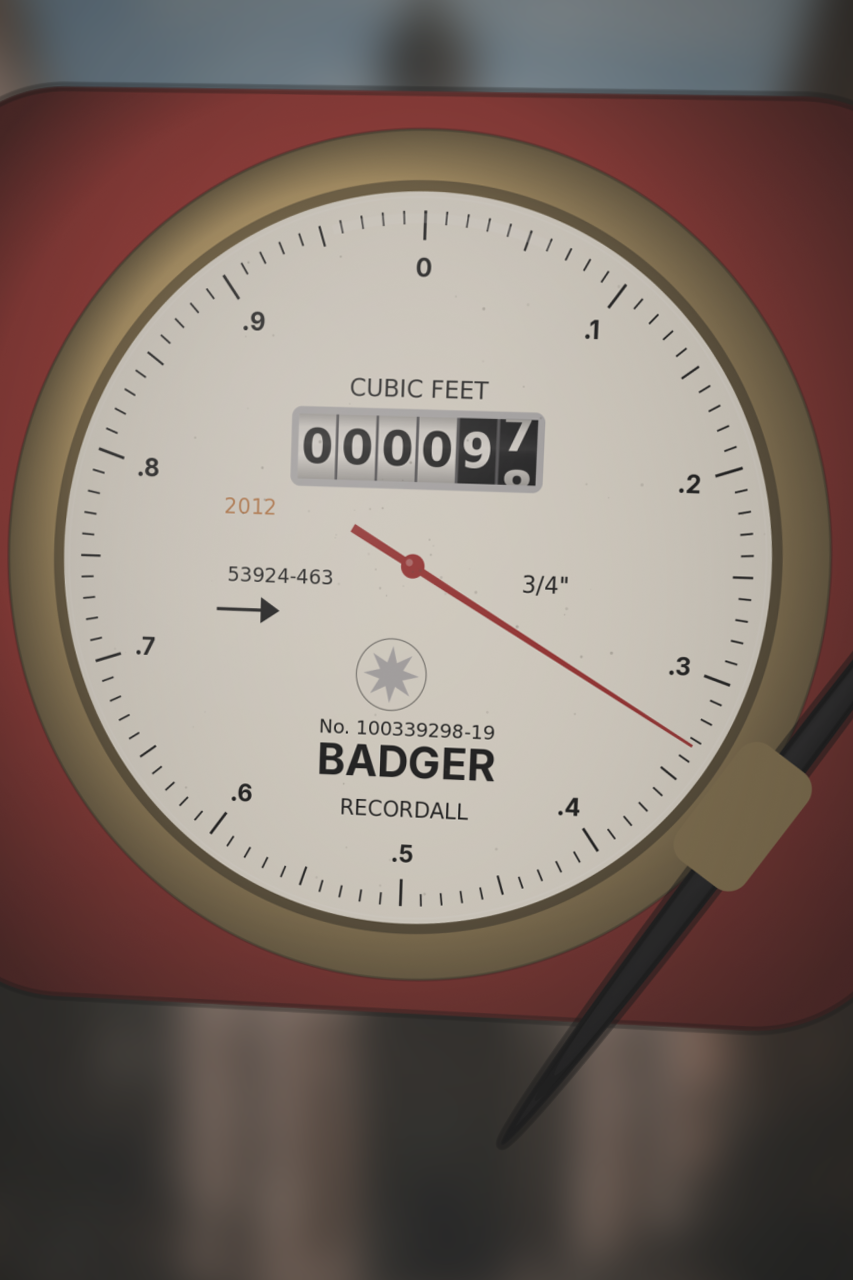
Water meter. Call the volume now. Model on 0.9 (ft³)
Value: 97.33 (ft³)
